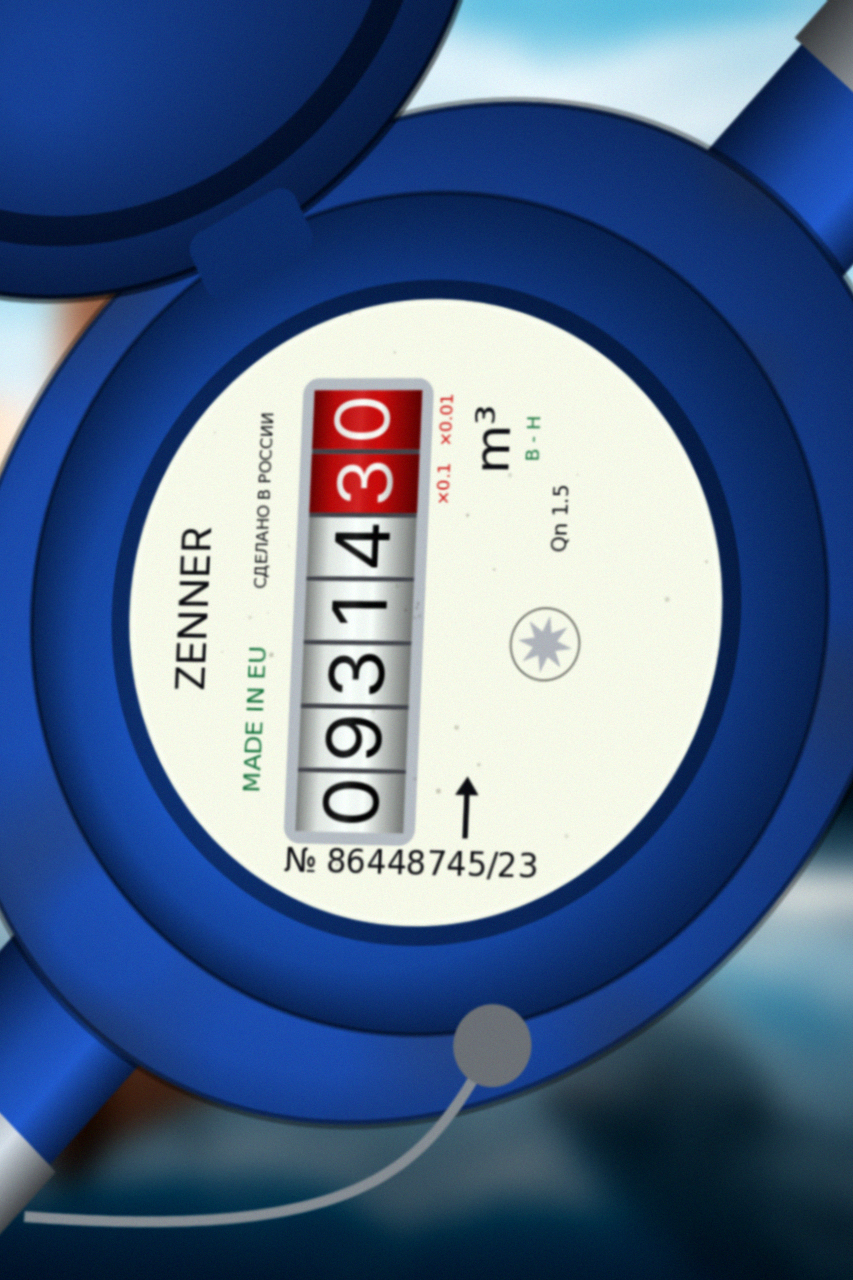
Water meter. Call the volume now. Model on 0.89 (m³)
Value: 9314.30 (m³)
